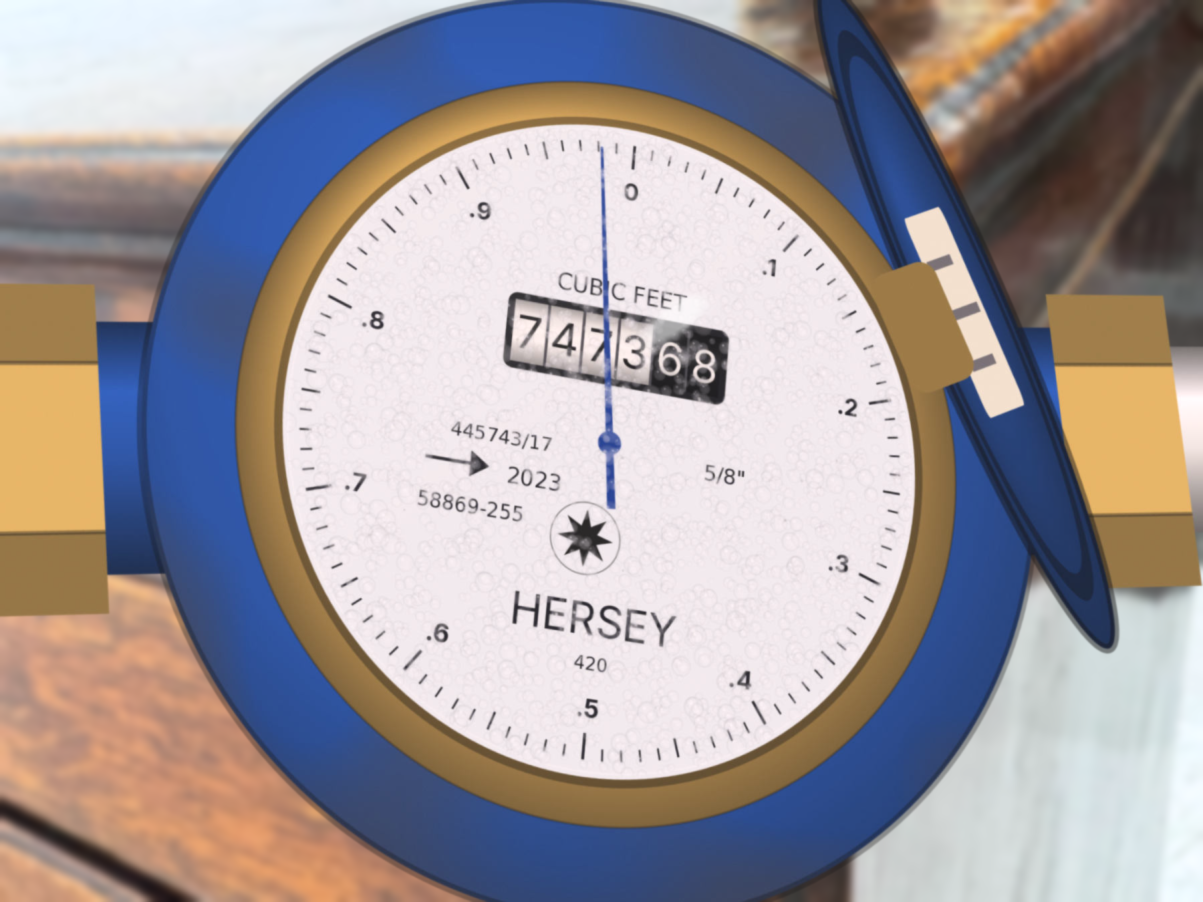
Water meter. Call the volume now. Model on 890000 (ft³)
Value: 747367.98 (ft³)
